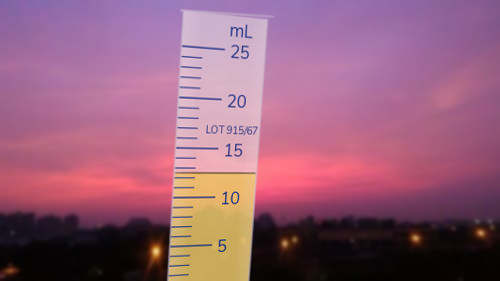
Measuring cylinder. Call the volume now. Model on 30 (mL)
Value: 12.5 (mL)
